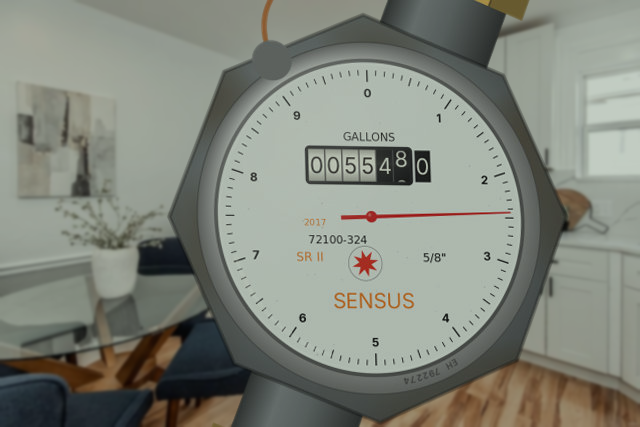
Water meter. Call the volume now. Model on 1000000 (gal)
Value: 55482.4 (gal)
